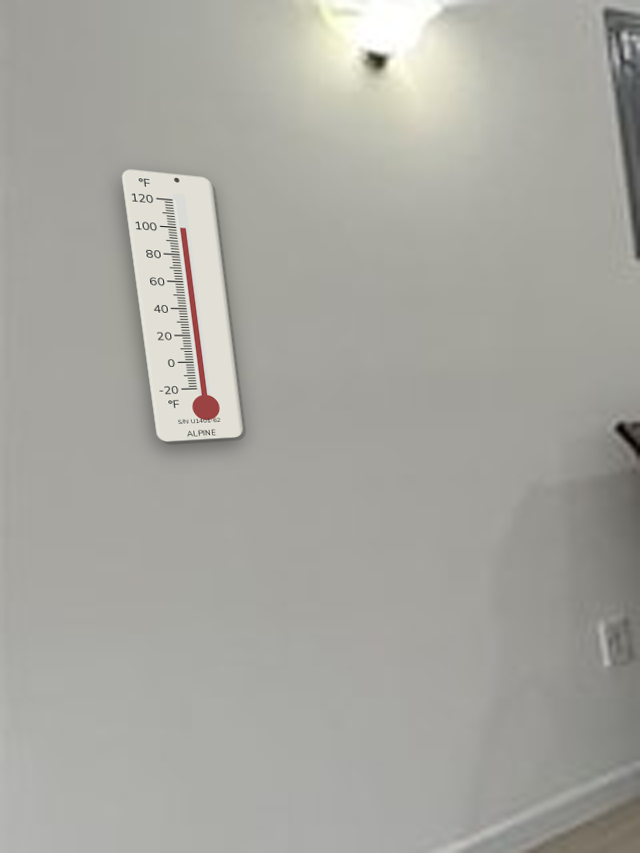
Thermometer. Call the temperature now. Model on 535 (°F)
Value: 100 (°F)
